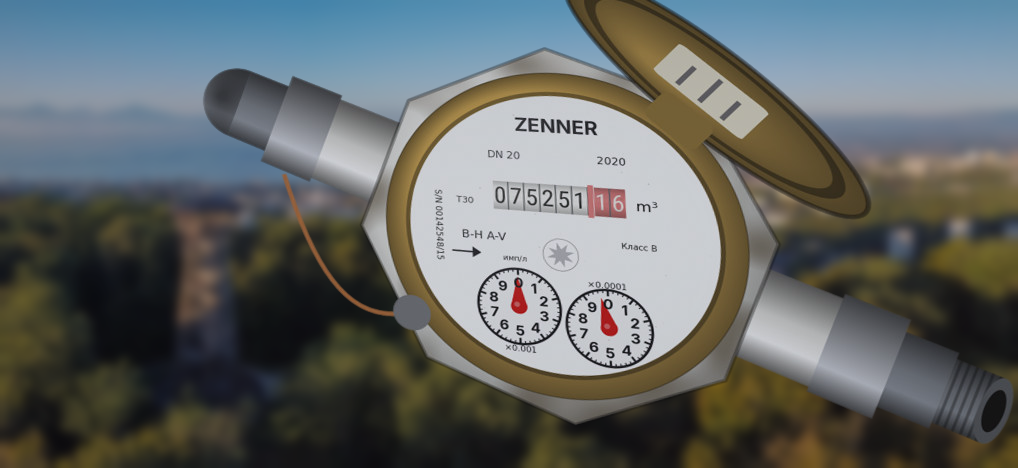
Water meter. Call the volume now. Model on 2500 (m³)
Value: 75251.1599 (m³)
